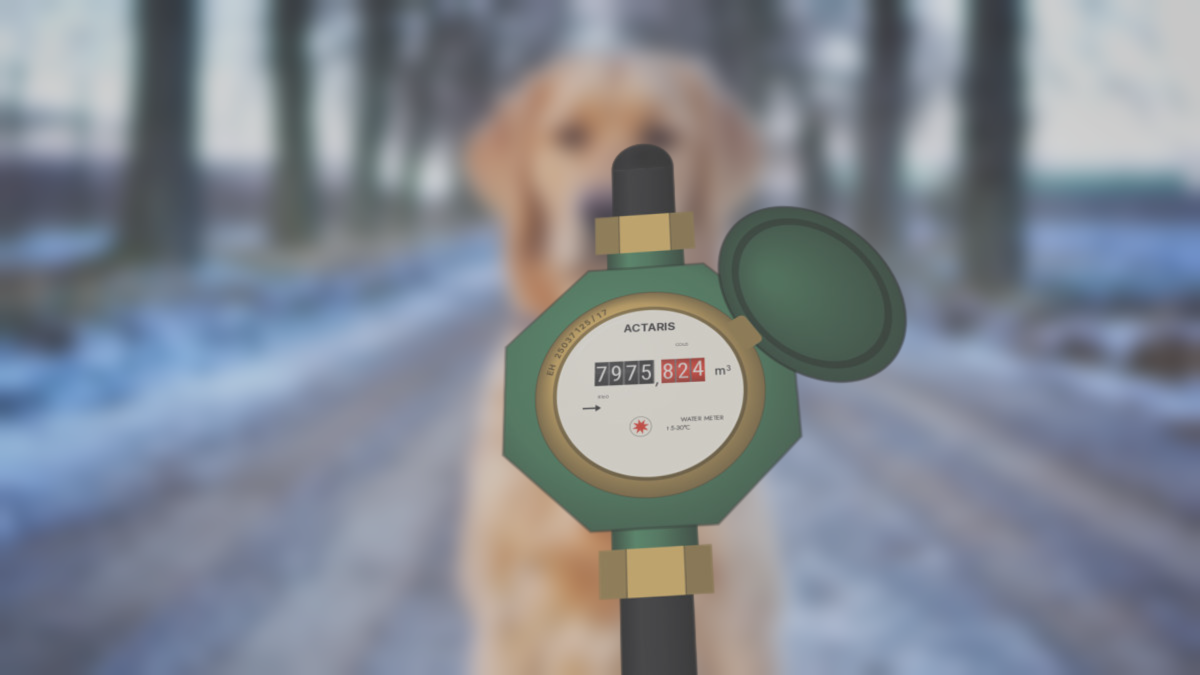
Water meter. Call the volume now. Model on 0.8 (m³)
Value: 7975.824 (m³)
